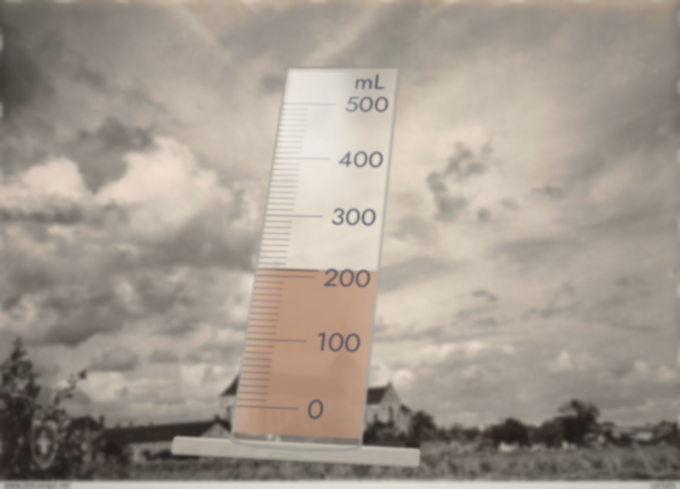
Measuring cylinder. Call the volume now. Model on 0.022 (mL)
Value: 210 (mL)
